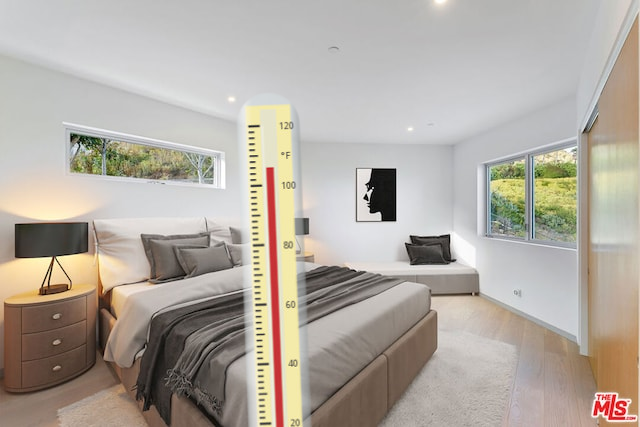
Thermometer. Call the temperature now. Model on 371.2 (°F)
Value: 106 (°F)
